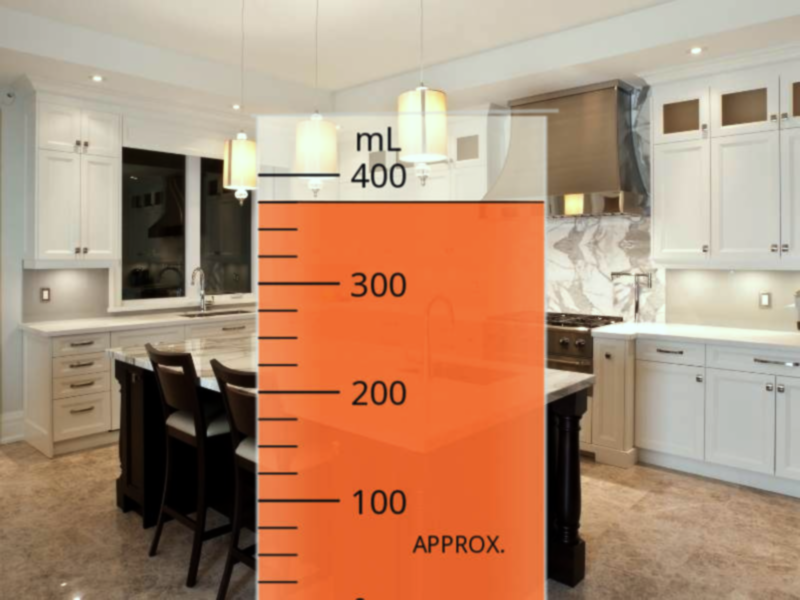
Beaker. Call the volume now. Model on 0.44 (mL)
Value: 375 (mL)
